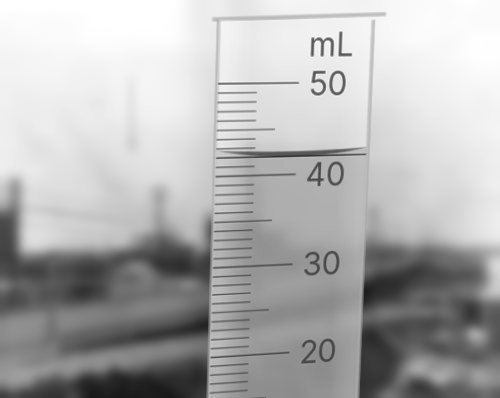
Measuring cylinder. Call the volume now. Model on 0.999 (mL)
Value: 42 (mL)
